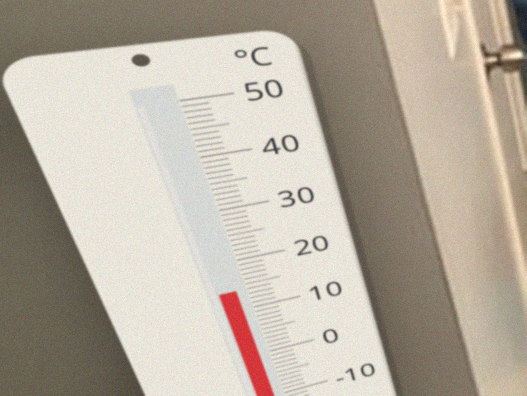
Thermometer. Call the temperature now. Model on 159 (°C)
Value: 14 (°C)
